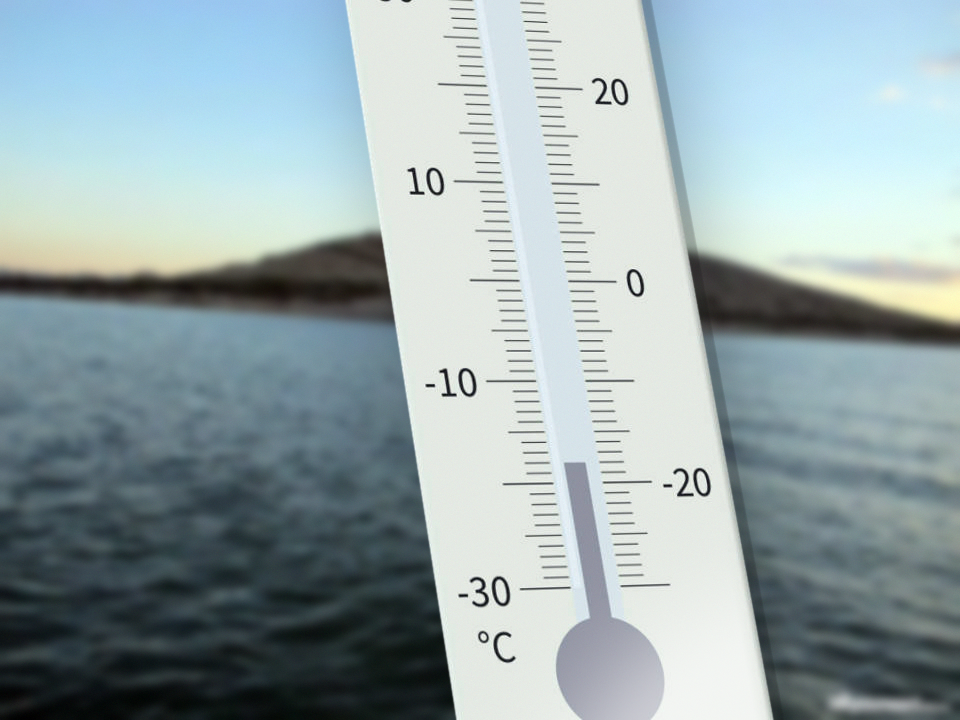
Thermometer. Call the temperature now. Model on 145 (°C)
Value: -18 (°C)
